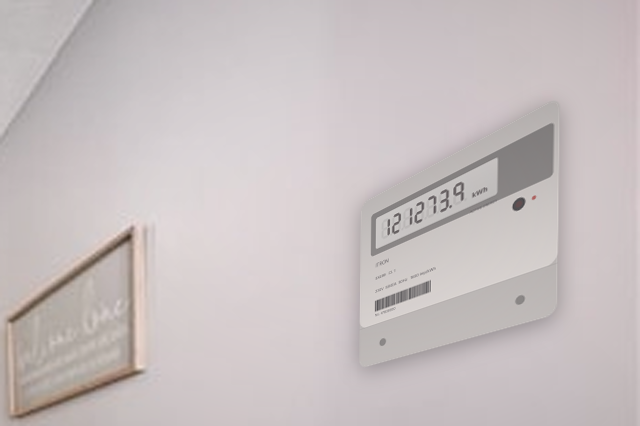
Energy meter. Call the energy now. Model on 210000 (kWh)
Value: 121273.9 (kWh)
